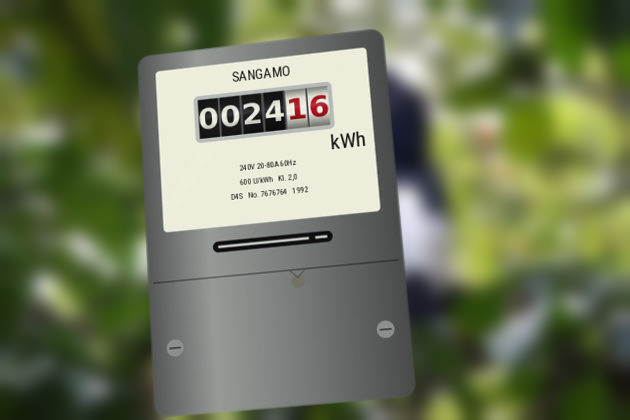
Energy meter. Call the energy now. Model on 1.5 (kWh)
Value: 24.16 (kWh)
